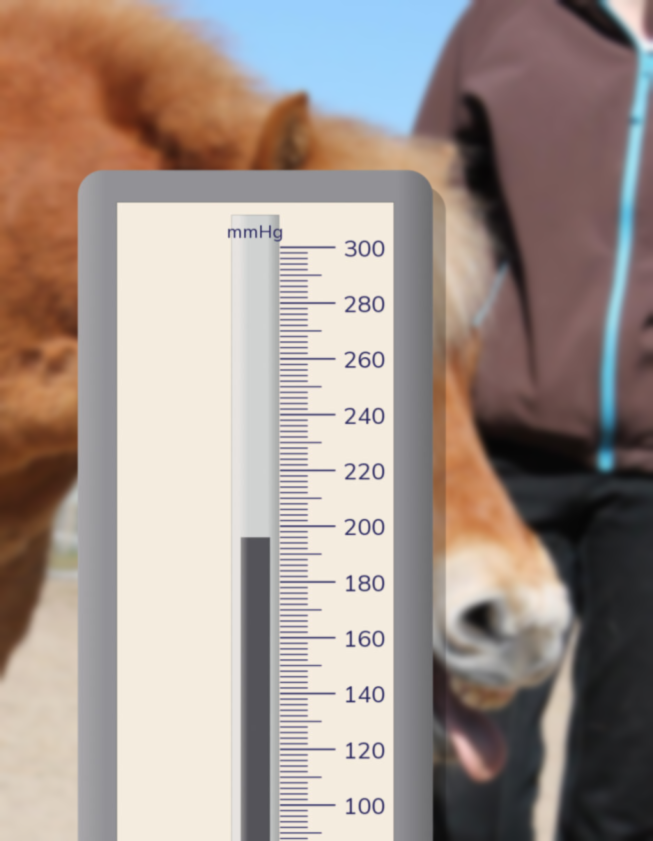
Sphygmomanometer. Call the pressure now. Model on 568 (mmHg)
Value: 196 (mmHg)
